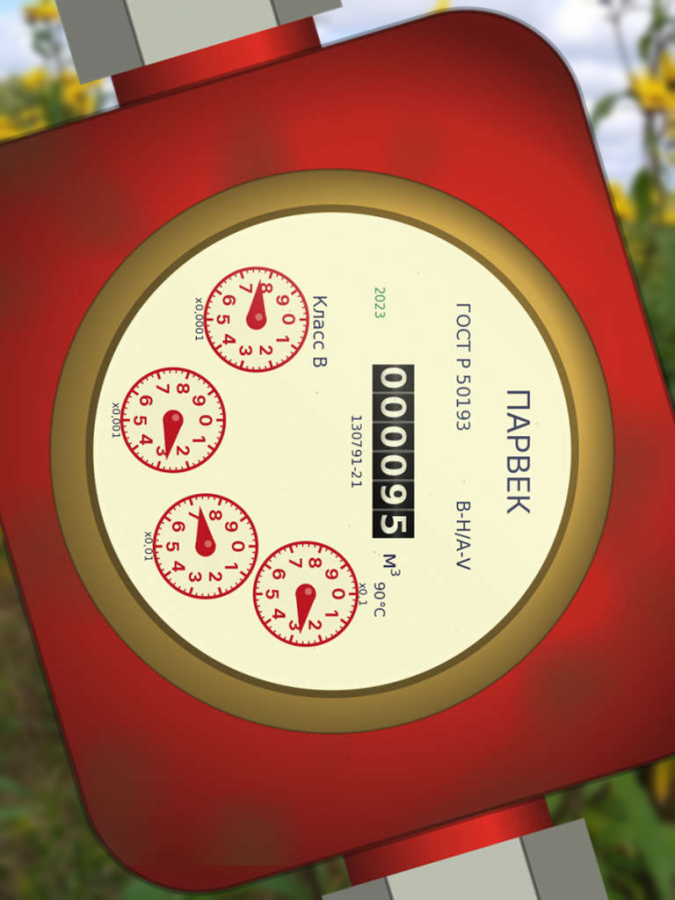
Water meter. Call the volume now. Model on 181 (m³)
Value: 95.2727 (m³)
